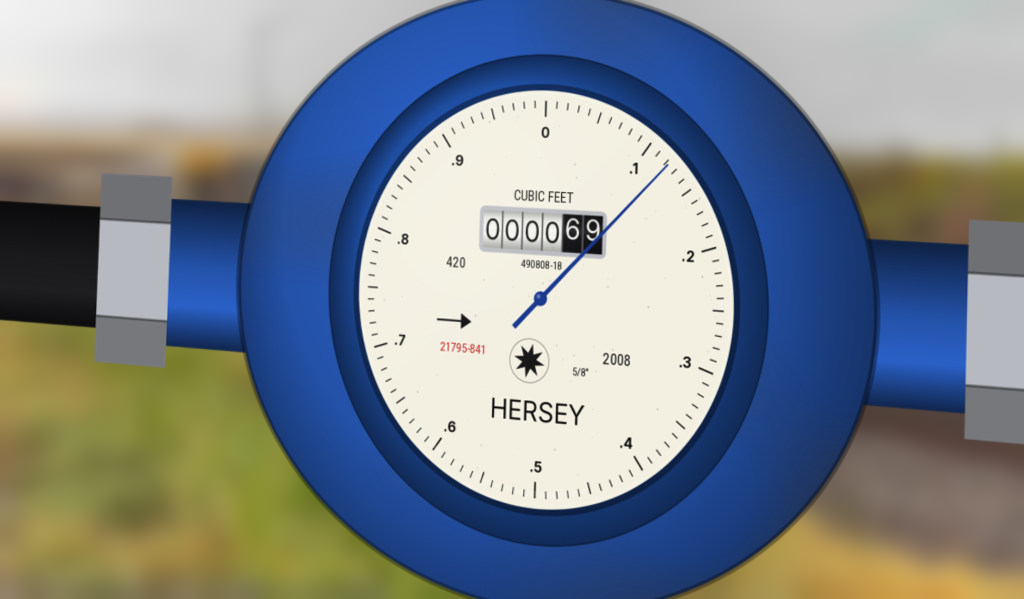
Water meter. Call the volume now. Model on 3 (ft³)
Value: 69.12 (ft³)
